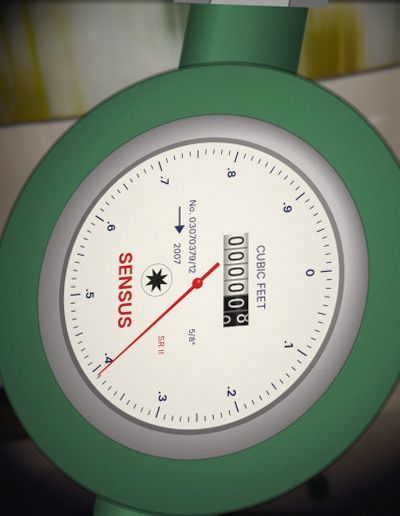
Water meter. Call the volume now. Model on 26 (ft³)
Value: 8.39 (ft³)
